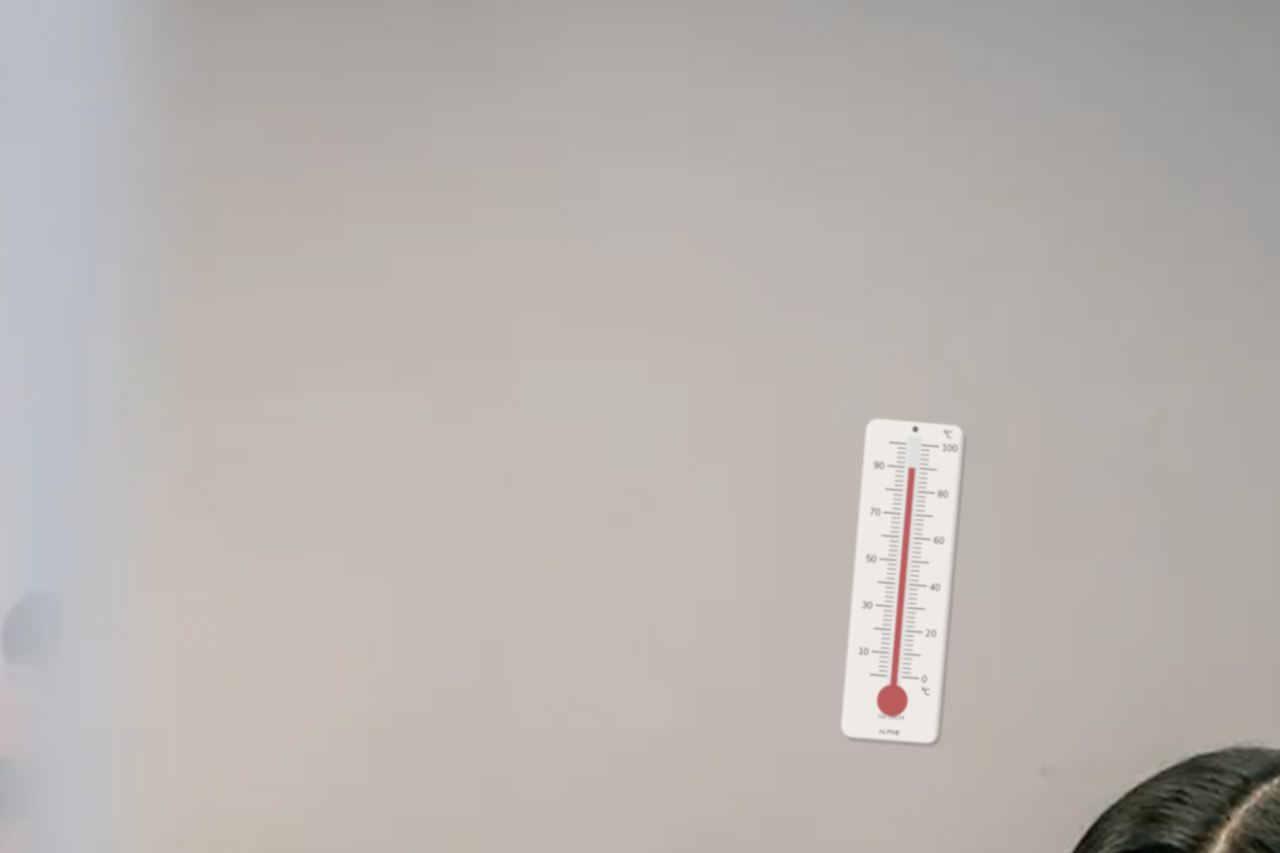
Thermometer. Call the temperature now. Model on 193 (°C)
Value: 90 (°C)
